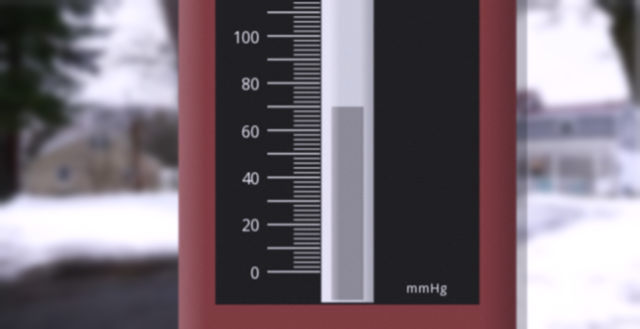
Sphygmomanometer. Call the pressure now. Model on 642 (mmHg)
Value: 70 (mmHg)
